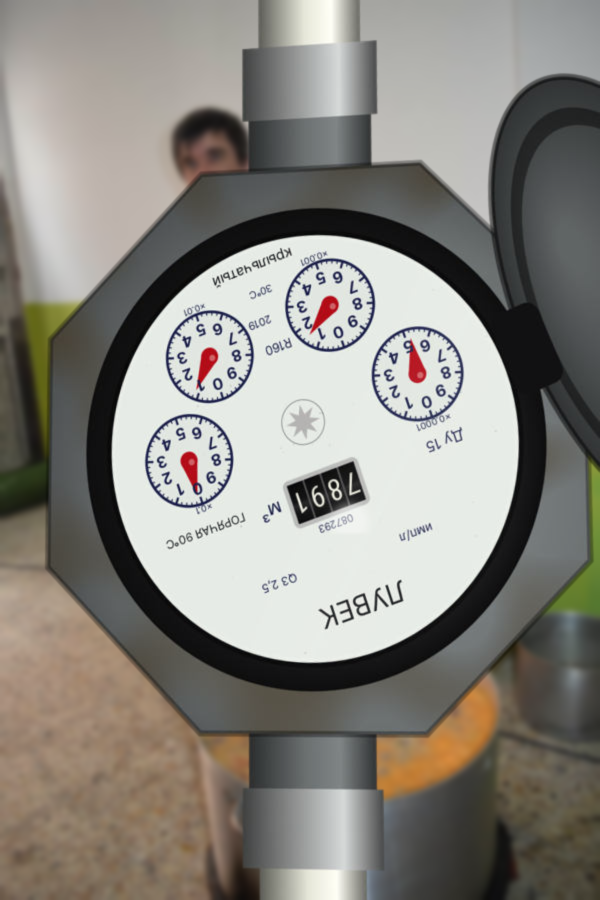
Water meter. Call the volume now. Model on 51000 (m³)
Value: 7891.0115 (m³)
